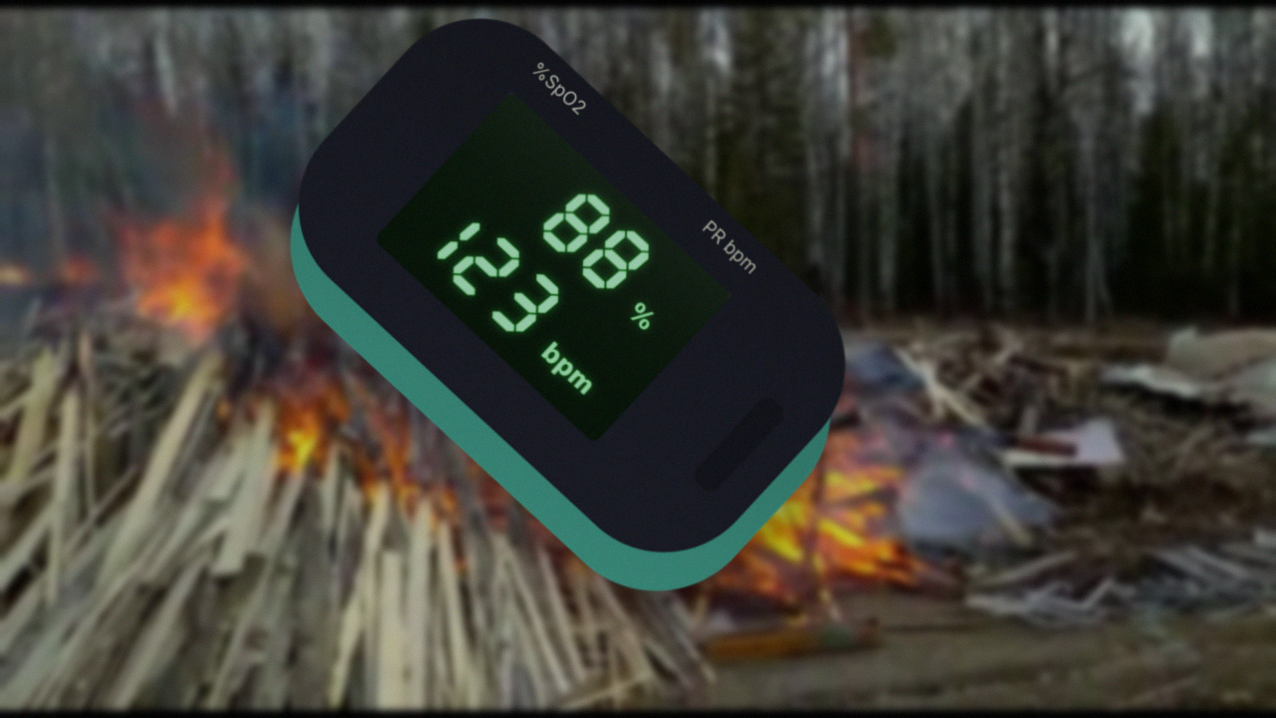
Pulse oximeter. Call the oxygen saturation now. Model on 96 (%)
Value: 88 (%)
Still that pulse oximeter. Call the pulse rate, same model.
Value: 123 (bpm)
